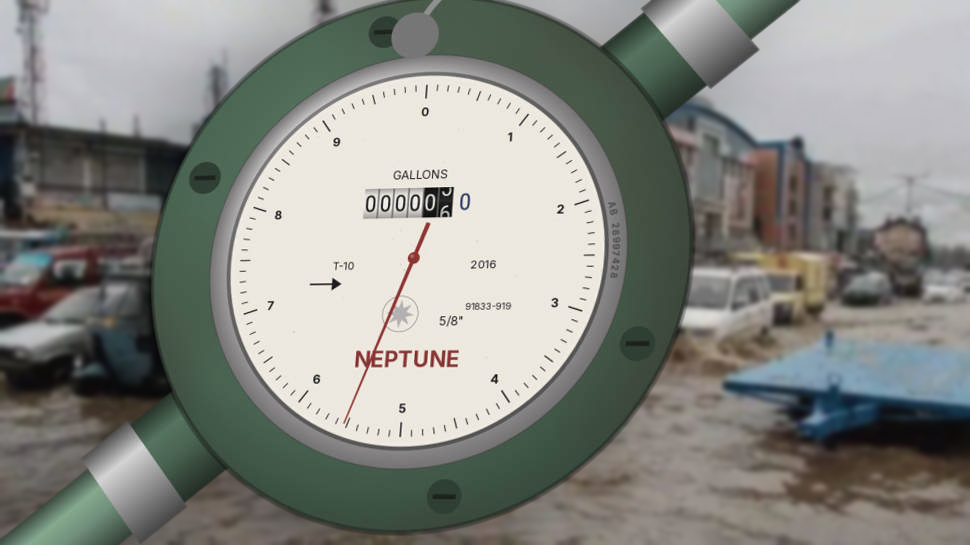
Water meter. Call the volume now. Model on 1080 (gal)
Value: 55.5 (gal)
